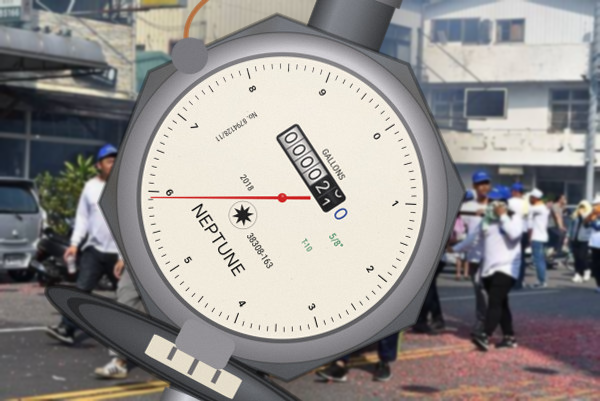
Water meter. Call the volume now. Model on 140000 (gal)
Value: 205.9 (gal)
